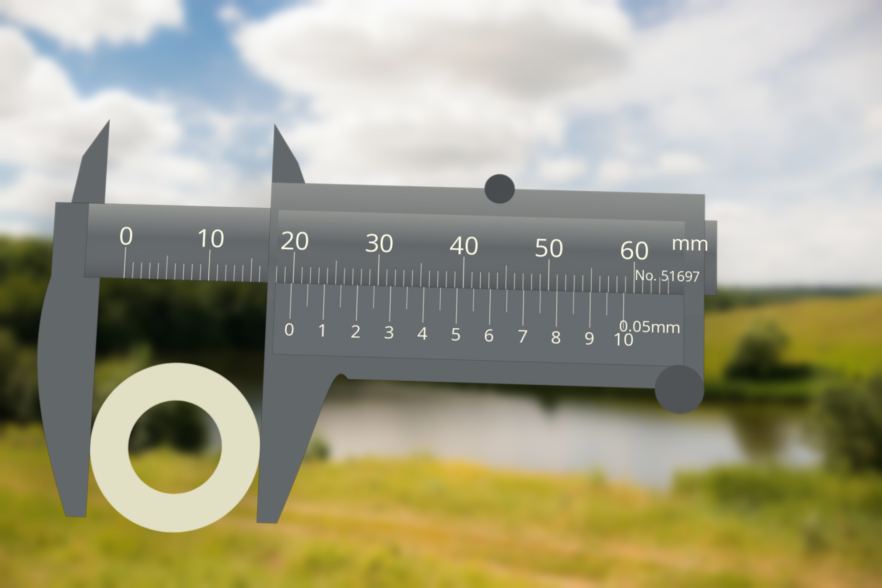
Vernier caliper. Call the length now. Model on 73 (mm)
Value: 19.8 (mm)
